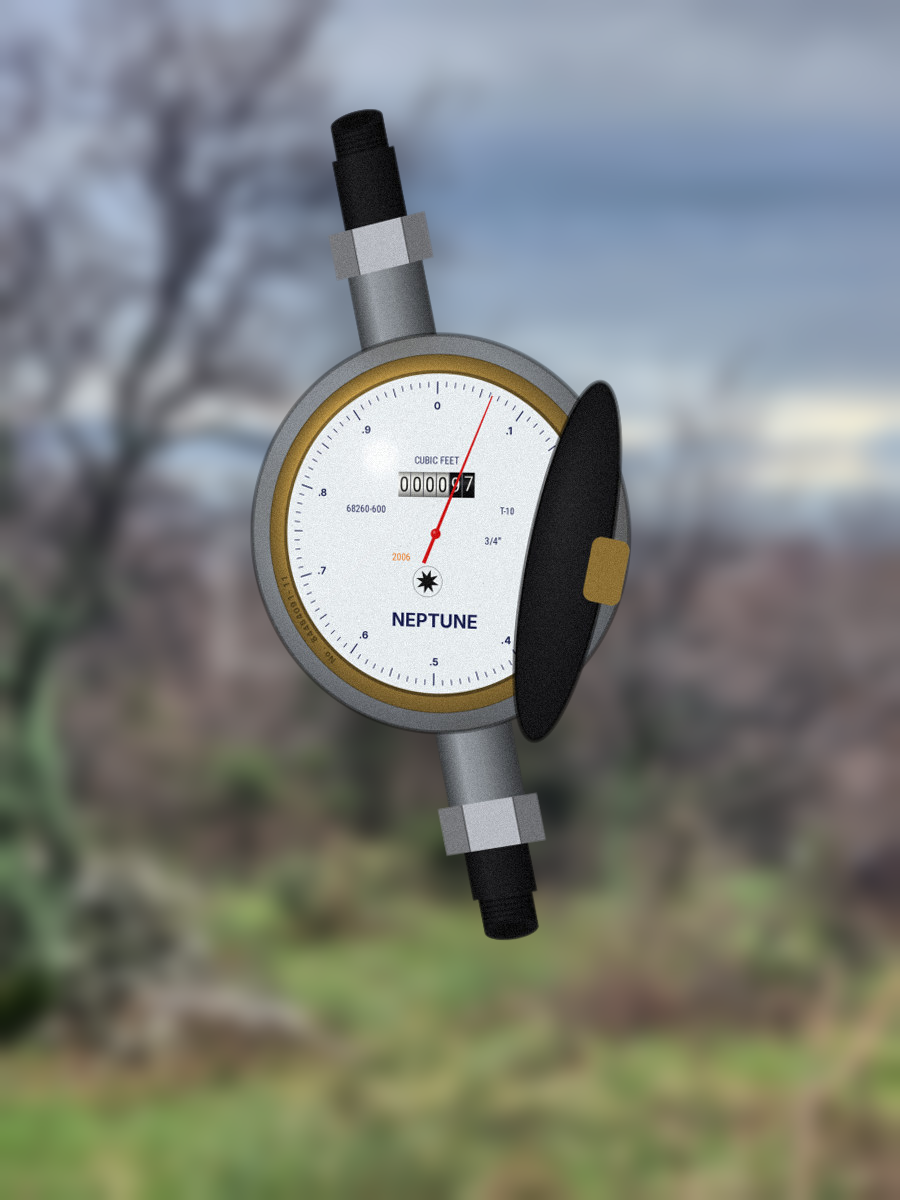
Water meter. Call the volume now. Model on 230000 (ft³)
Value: 97.06 (ft³)
